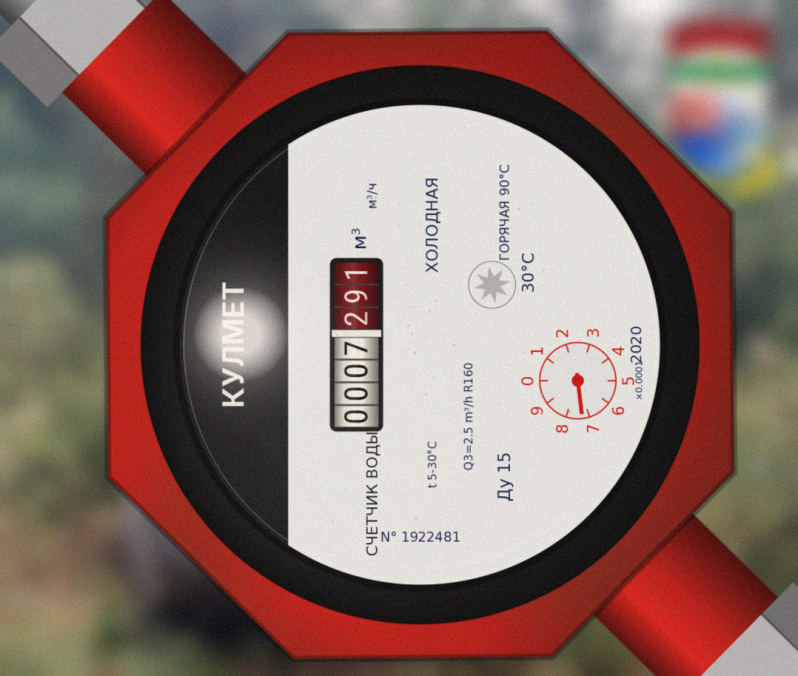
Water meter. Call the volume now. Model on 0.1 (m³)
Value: 7.2917 (m³)
